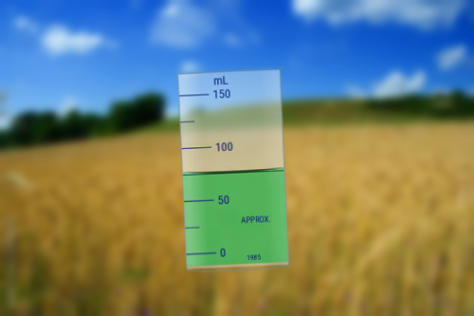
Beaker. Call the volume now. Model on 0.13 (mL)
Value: 75 (mL)
